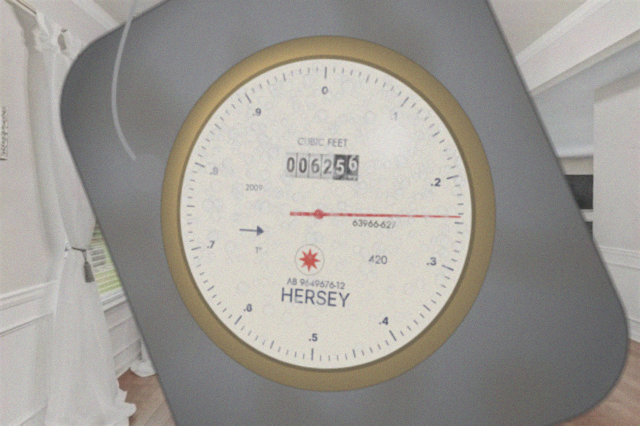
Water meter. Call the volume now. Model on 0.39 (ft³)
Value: 6256.24 (ft³)
